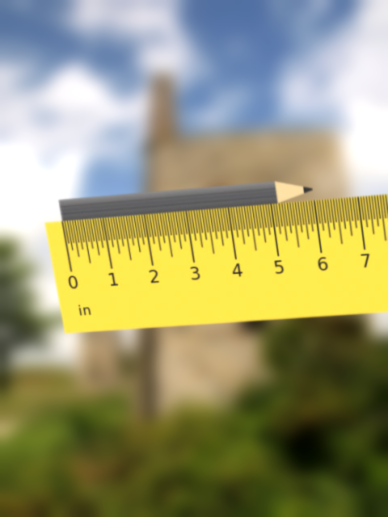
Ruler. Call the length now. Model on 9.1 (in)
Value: 6 (in)
